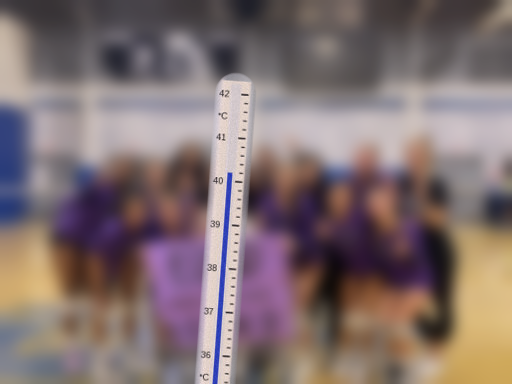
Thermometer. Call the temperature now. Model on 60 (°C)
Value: 40.2 (°C)
